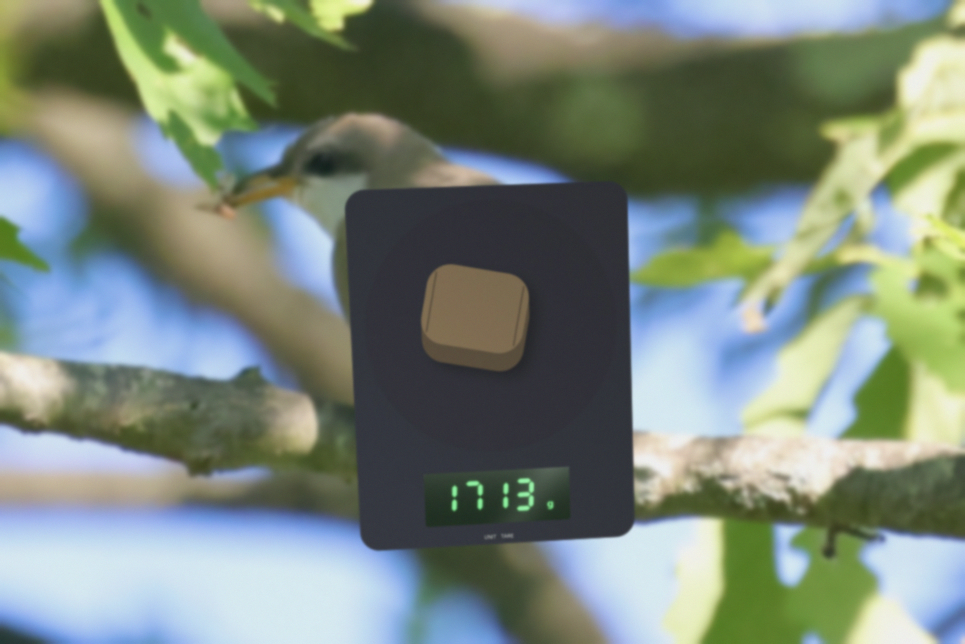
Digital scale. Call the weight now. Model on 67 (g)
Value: 1713 (g)
